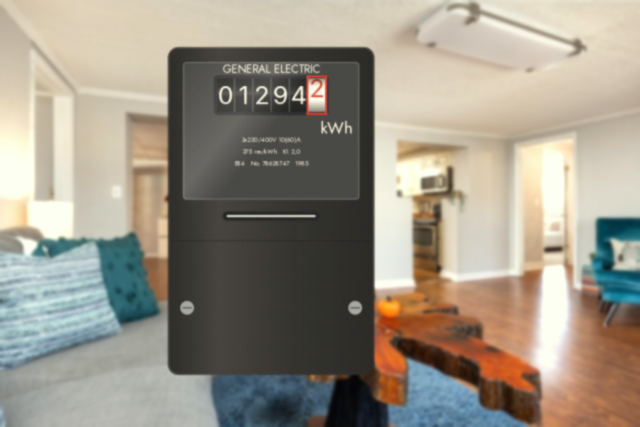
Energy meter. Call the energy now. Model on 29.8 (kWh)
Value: 1294.2 (kWh)
